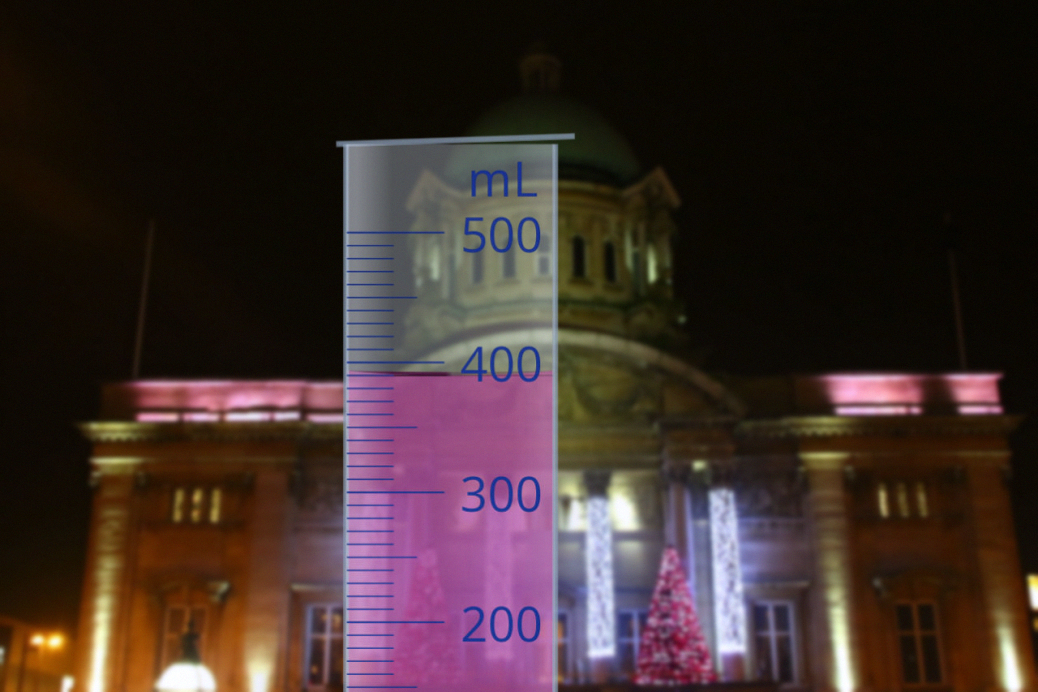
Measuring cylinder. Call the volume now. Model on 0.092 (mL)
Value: 390 (mL)
